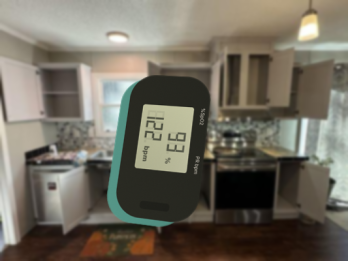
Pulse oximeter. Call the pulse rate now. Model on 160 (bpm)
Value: 122 (bpm)
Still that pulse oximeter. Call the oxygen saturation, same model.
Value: 93 (%)
